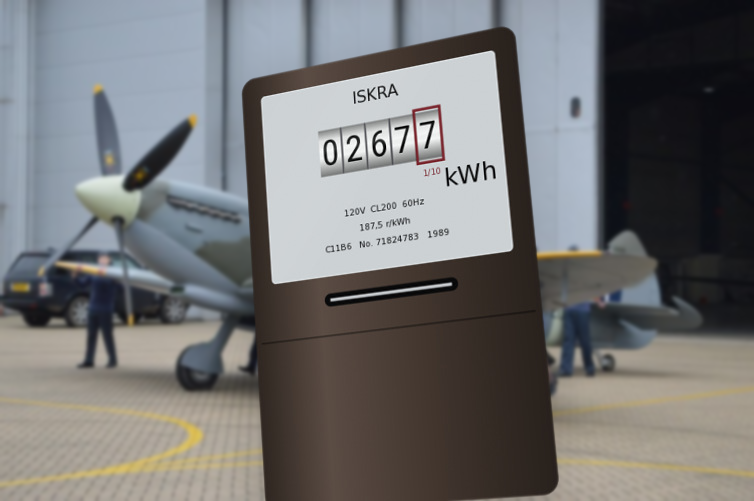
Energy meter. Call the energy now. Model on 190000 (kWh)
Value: 267.7 (kWh)
